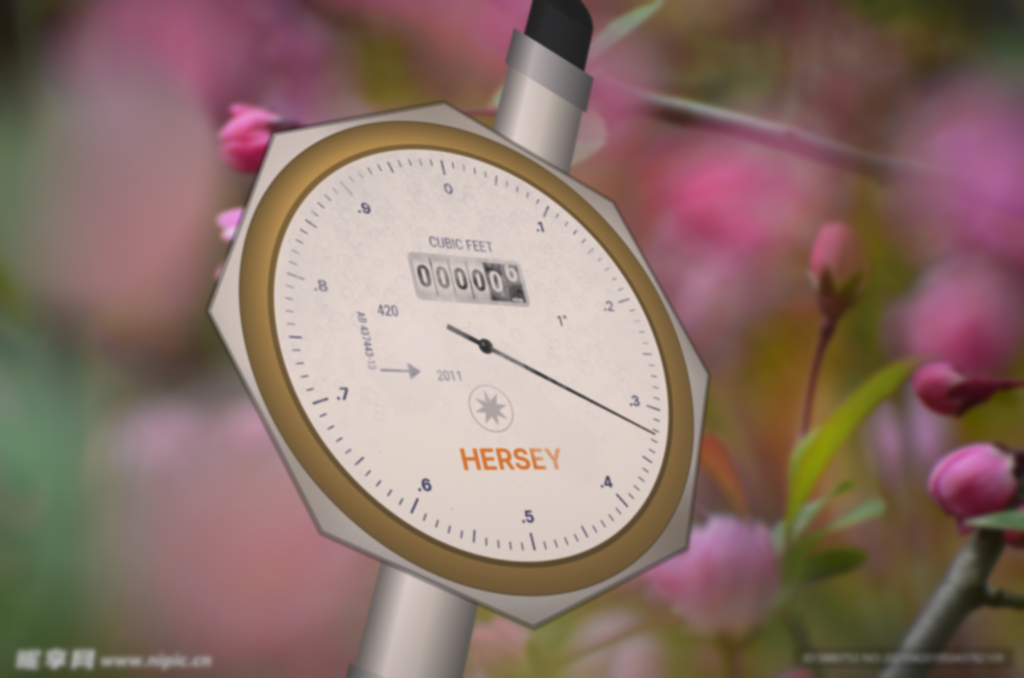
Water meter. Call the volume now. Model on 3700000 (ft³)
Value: 6.32 (ft³)
